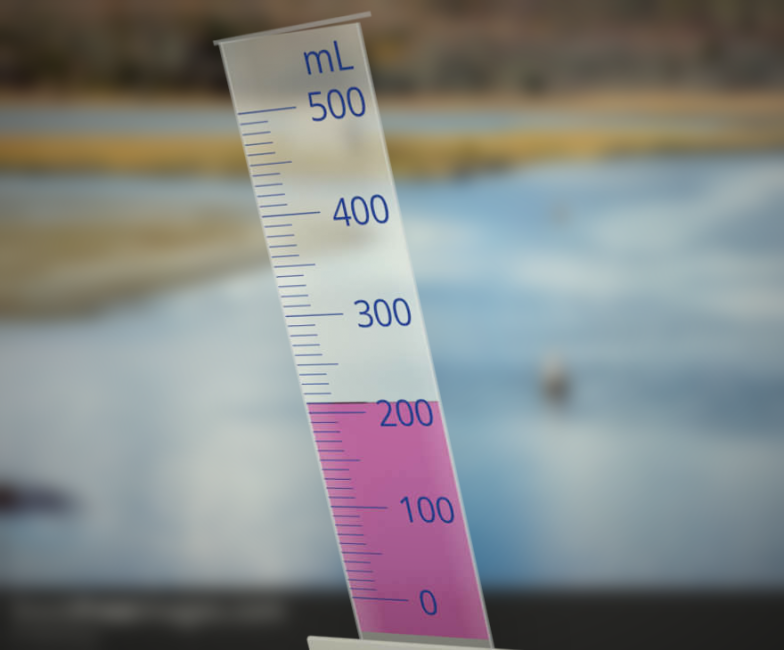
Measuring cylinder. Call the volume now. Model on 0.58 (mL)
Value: 210 (mL)
